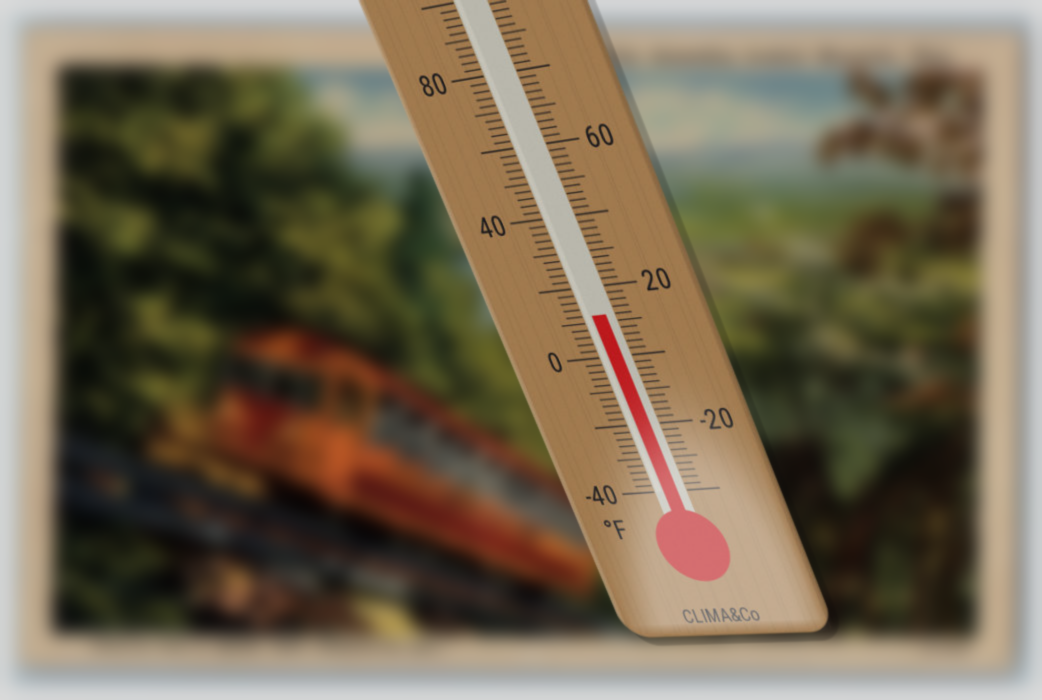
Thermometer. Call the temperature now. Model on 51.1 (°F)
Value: 12 (°F)
